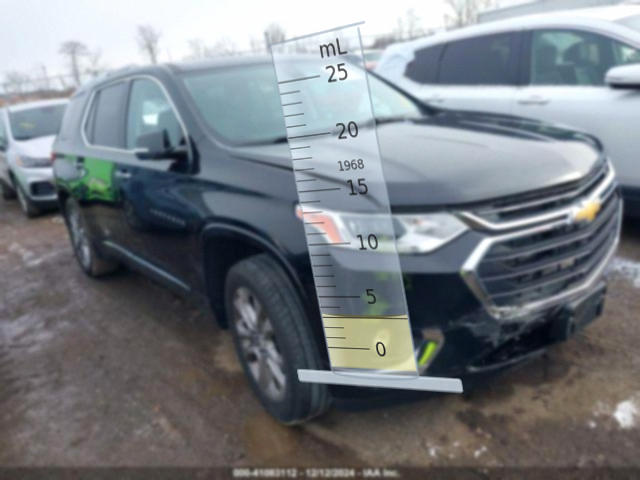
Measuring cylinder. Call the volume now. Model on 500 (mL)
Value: 3 (mL)
